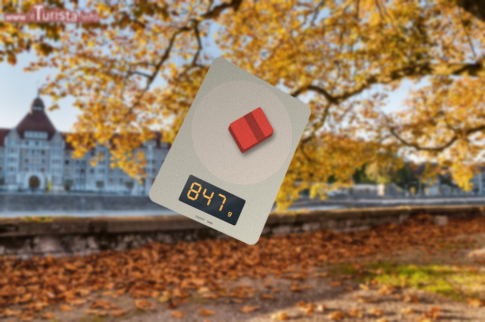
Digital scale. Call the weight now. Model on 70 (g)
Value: 847 (g)
